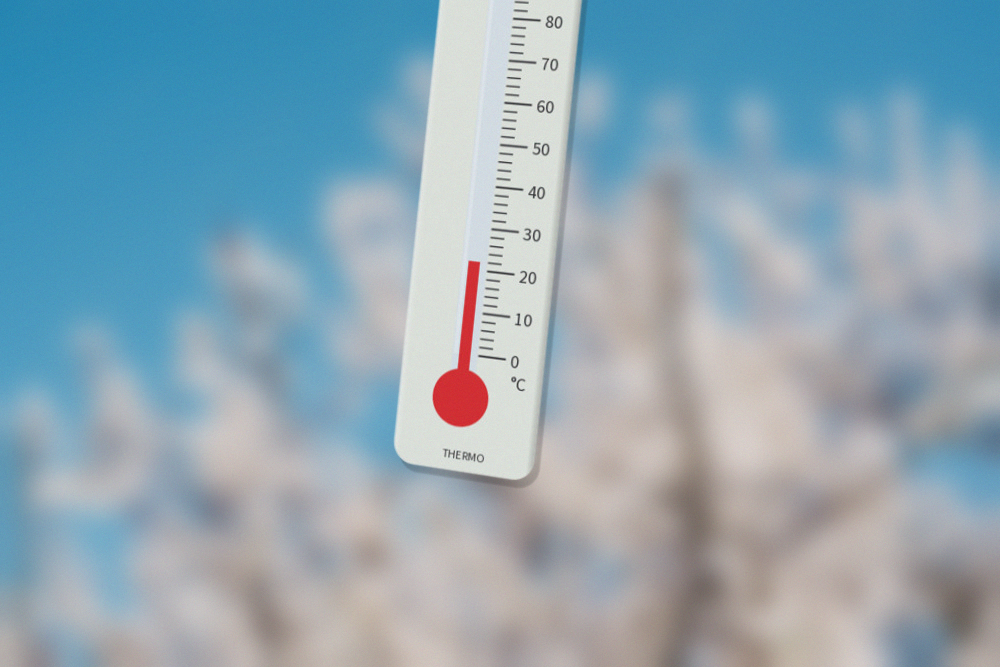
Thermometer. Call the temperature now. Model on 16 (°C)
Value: 22 (°C)
